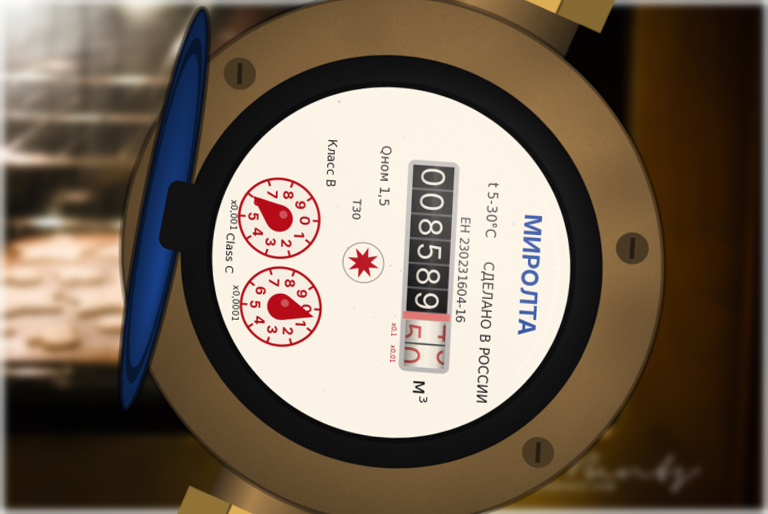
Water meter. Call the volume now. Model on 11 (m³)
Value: 8589.4960 (m³)
